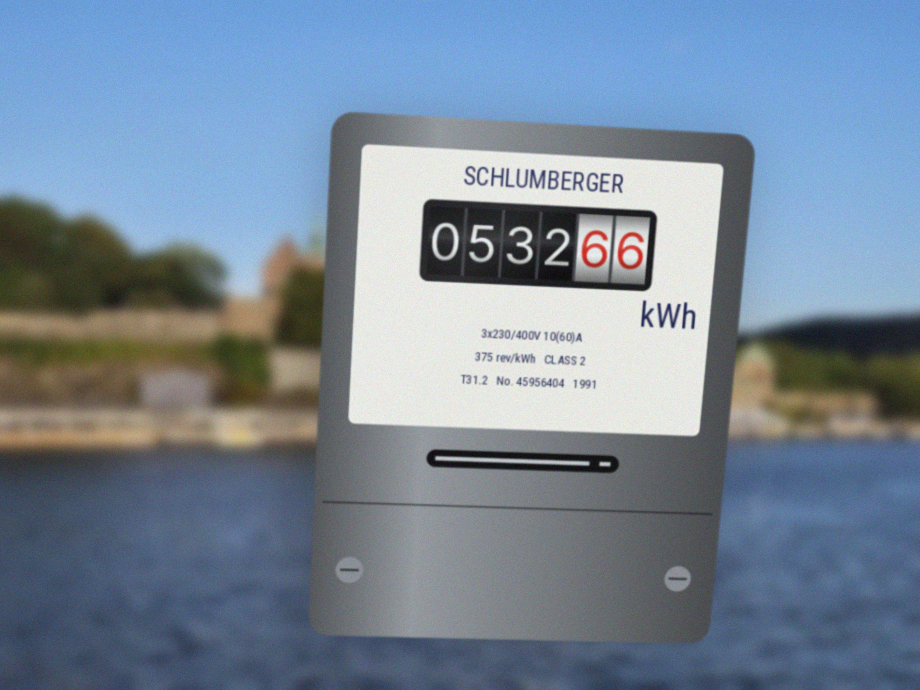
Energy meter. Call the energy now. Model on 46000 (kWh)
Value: 532.66 (kWh)
